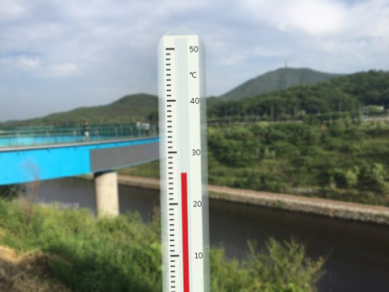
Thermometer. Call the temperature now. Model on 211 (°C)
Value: 26 (°C)
